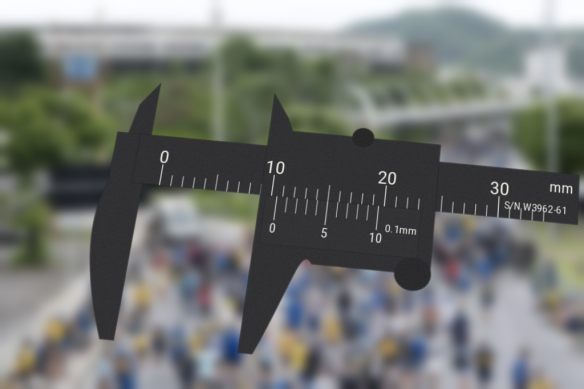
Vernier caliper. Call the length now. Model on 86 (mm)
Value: 10.5 (mm)
